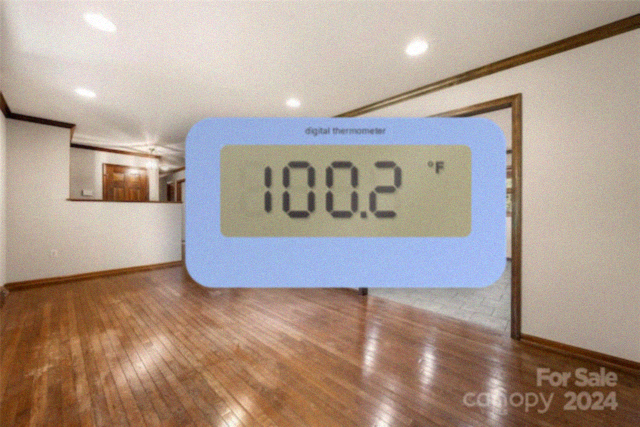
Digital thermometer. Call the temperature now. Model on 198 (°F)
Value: 100.2 (°F)
